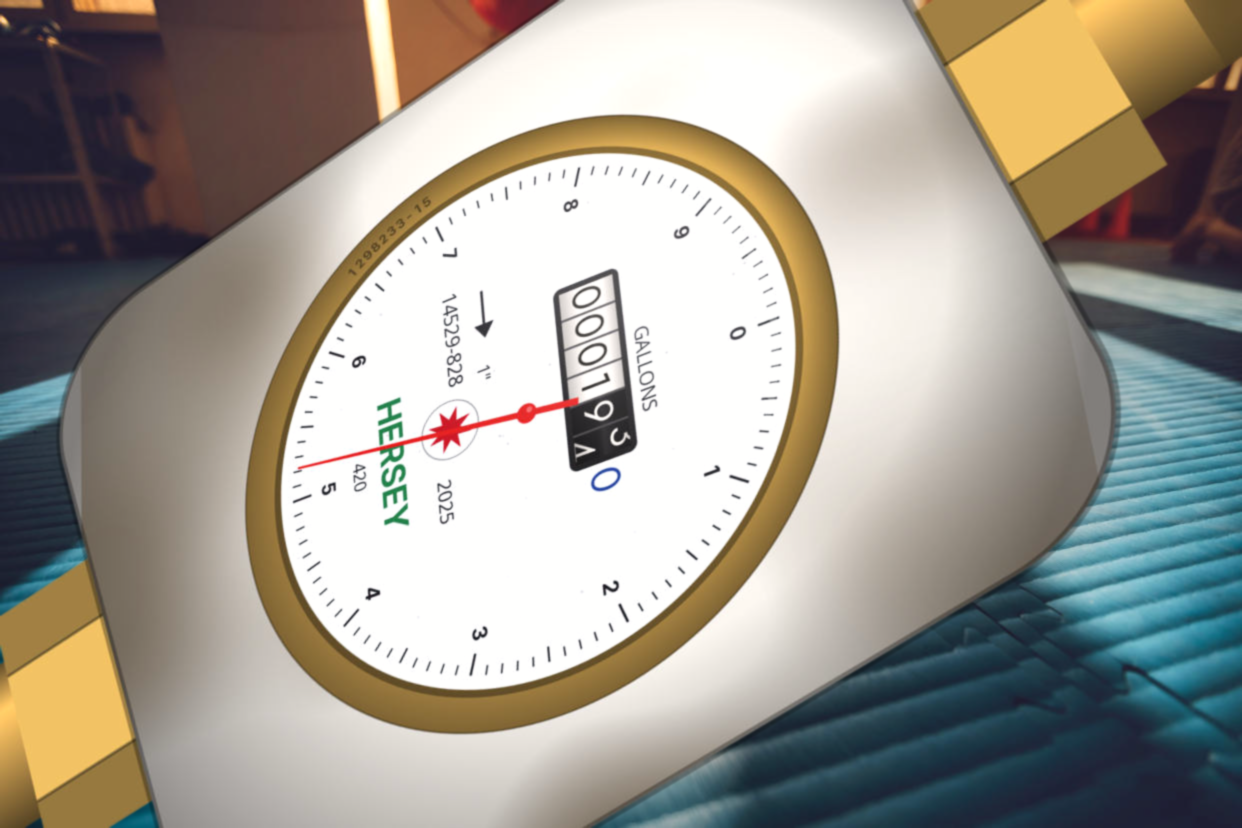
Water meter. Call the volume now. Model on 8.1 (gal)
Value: 1935.2 (gal)
